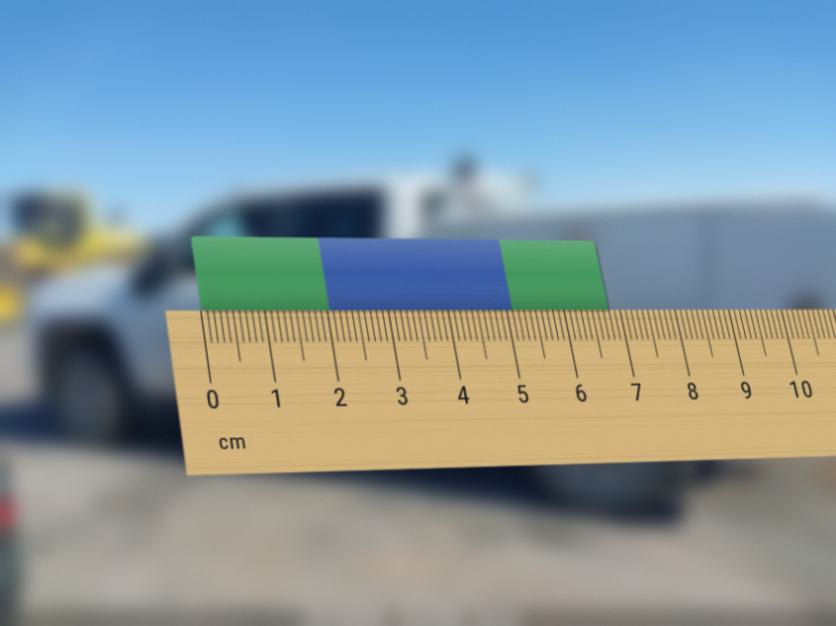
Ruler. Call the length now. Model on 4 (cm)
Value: 6.8 (cm)
